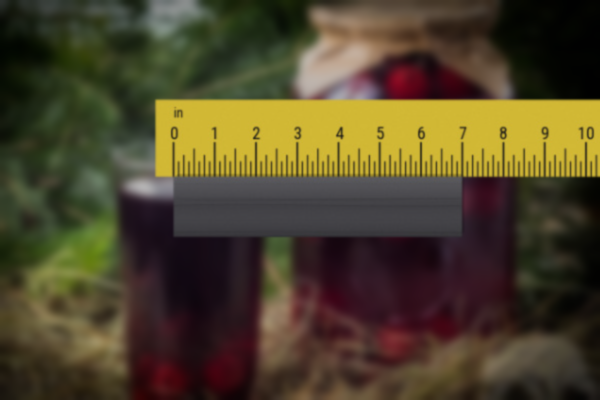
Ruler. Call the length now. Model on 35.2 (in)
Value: 7 (in)
